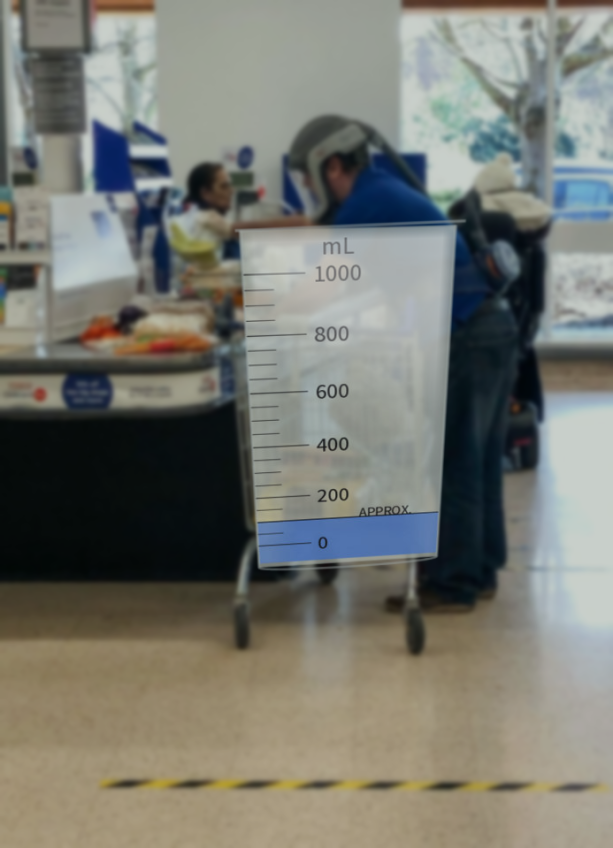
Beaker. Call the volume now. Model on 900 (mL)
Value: 100 (mL)
